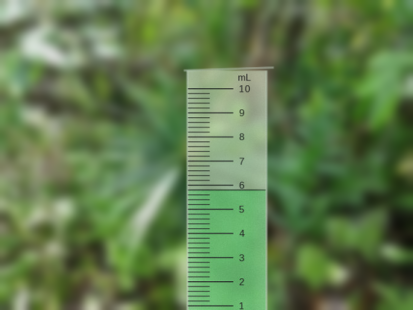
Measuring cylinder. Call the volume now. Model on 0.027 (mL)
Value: 5.8 (mL)
